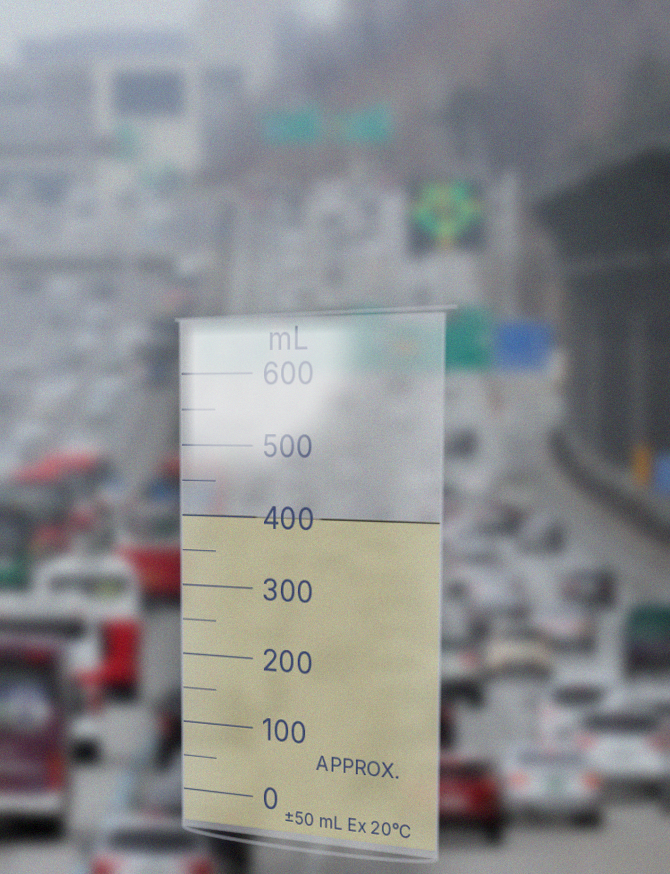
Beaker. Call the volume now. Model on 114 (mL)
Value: 400 (mL)
